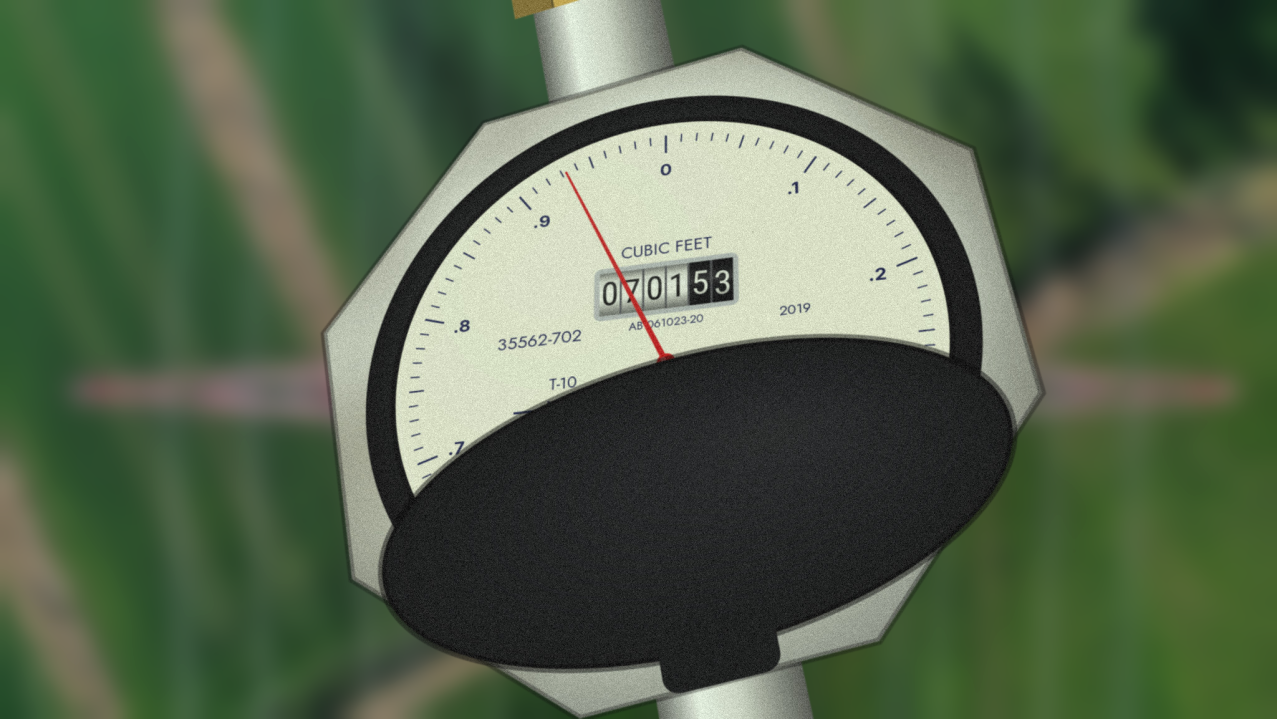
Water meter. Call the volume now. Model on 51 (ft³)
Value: 70152.93 (ft³)
